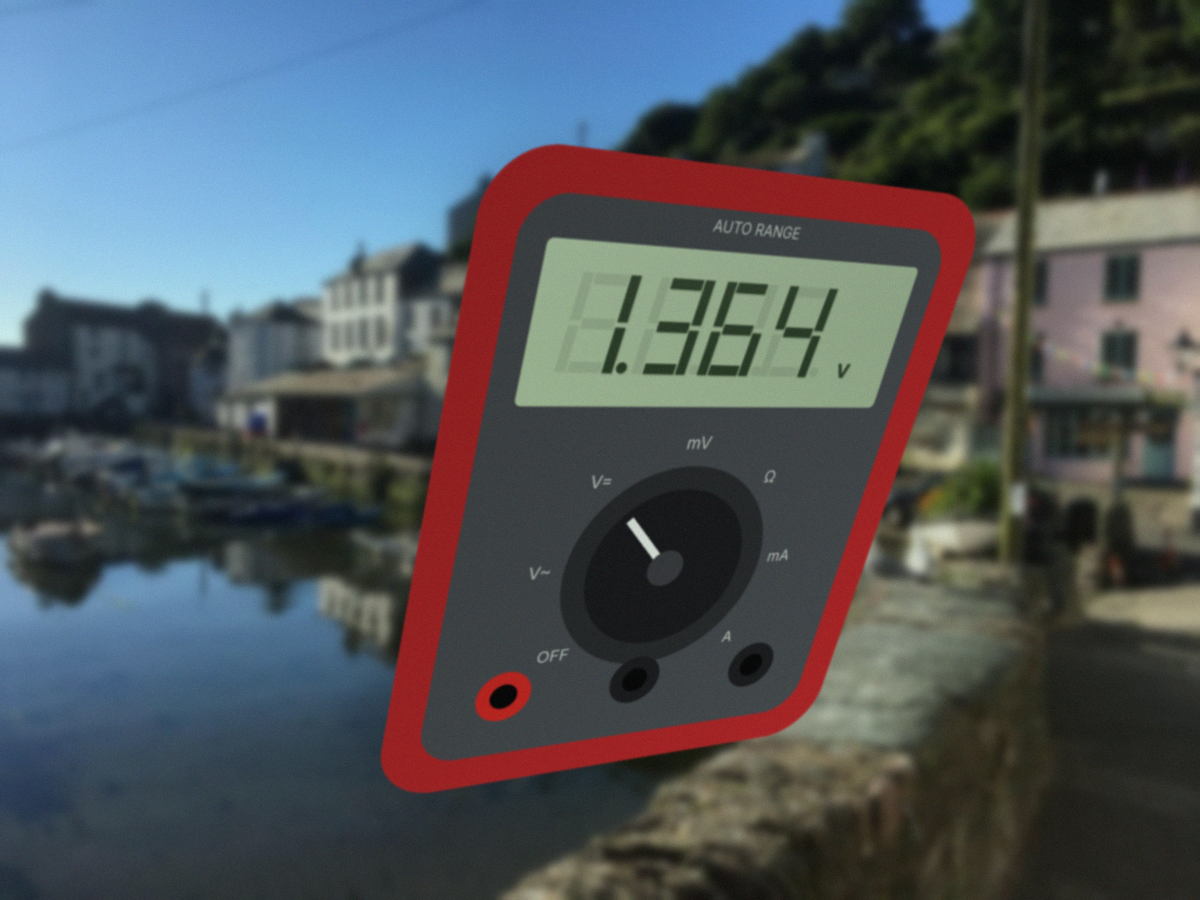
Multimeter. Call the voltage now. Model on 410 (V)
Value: 1.364 (V)
